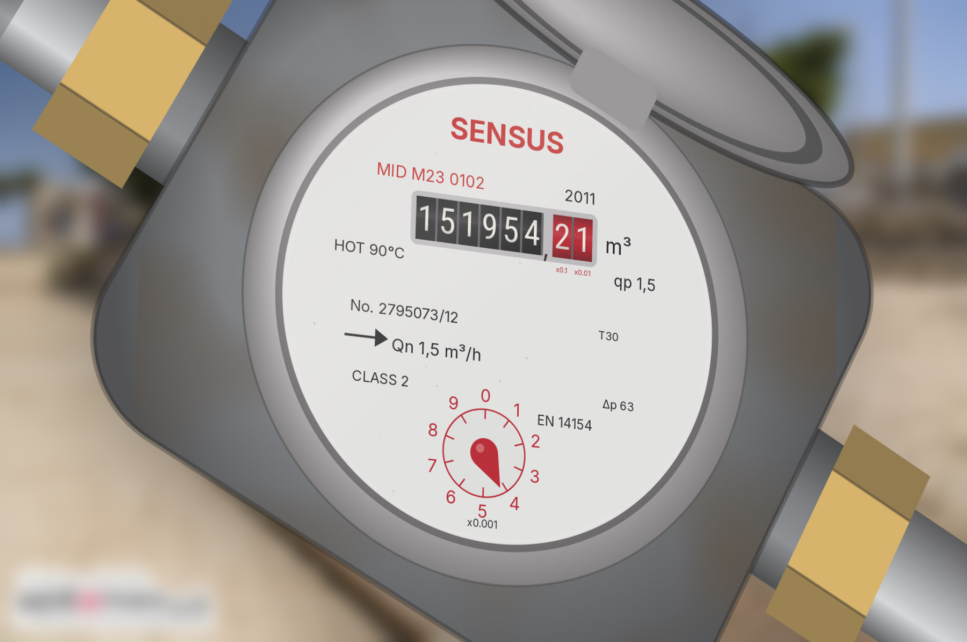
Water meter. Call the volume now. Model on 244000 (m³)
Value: 151954.214 (m³)
